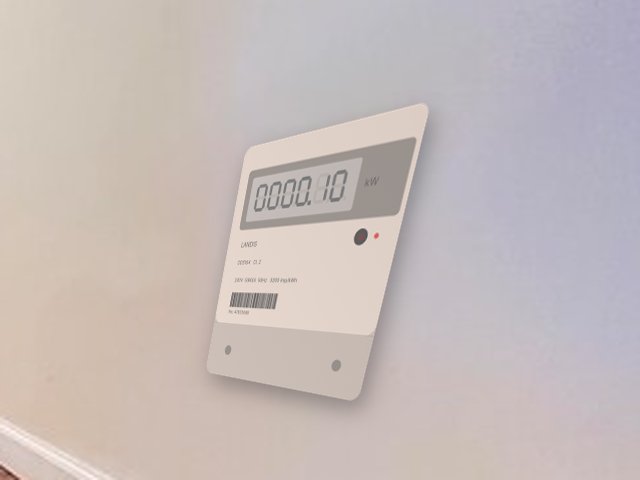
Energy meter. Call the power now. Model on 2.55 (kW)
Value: 0.10 (kW)
